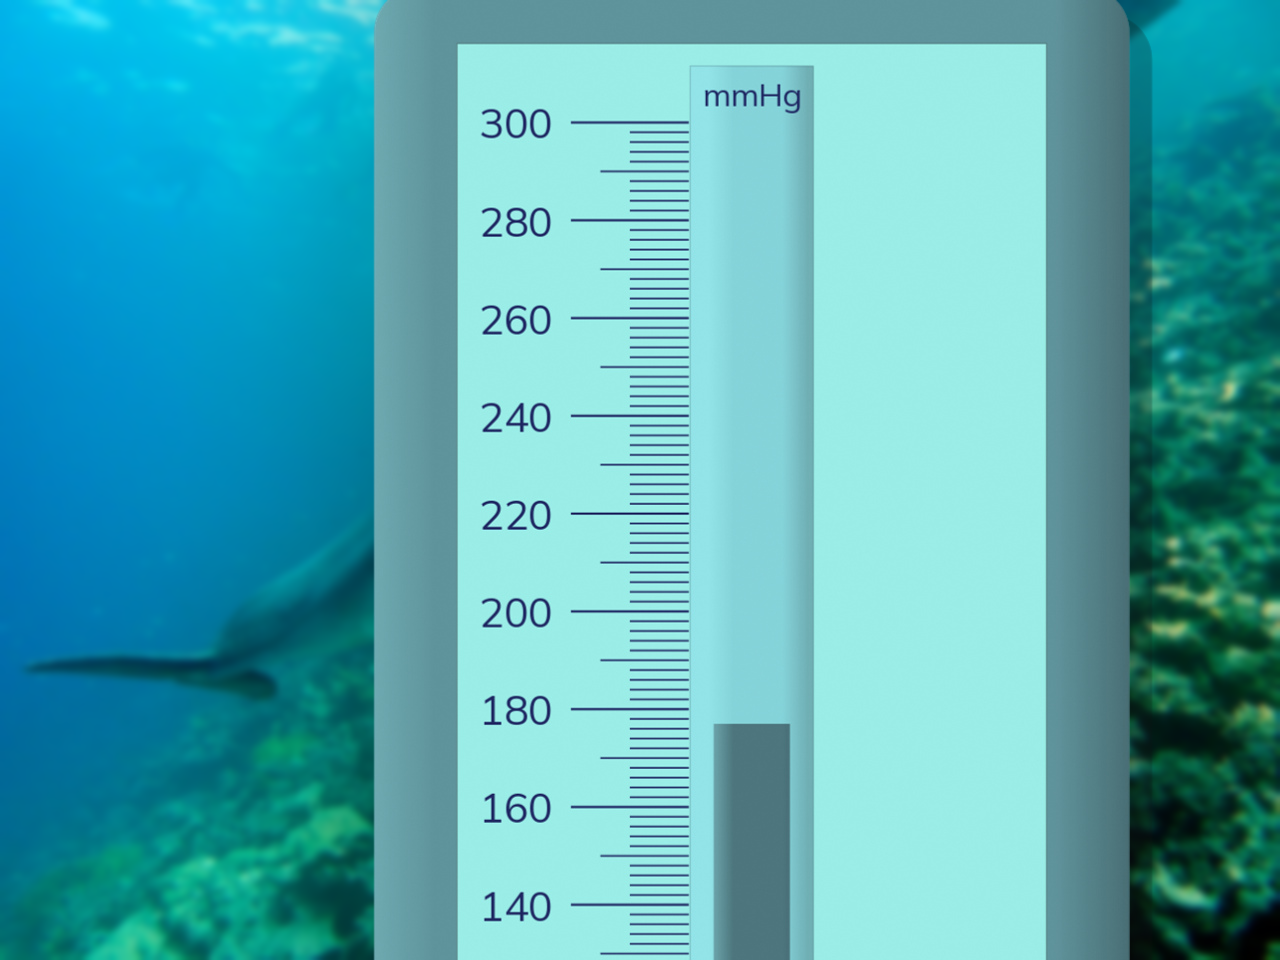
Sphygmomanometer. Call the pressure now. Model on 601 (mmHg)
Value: 177 (mmHg)
